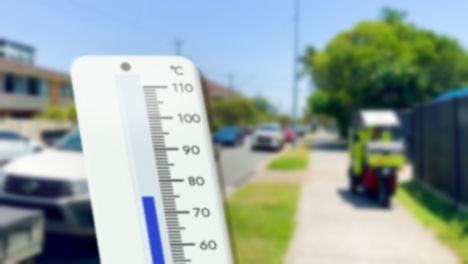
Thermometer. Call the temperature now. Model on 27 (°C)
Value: 75 (°C)
